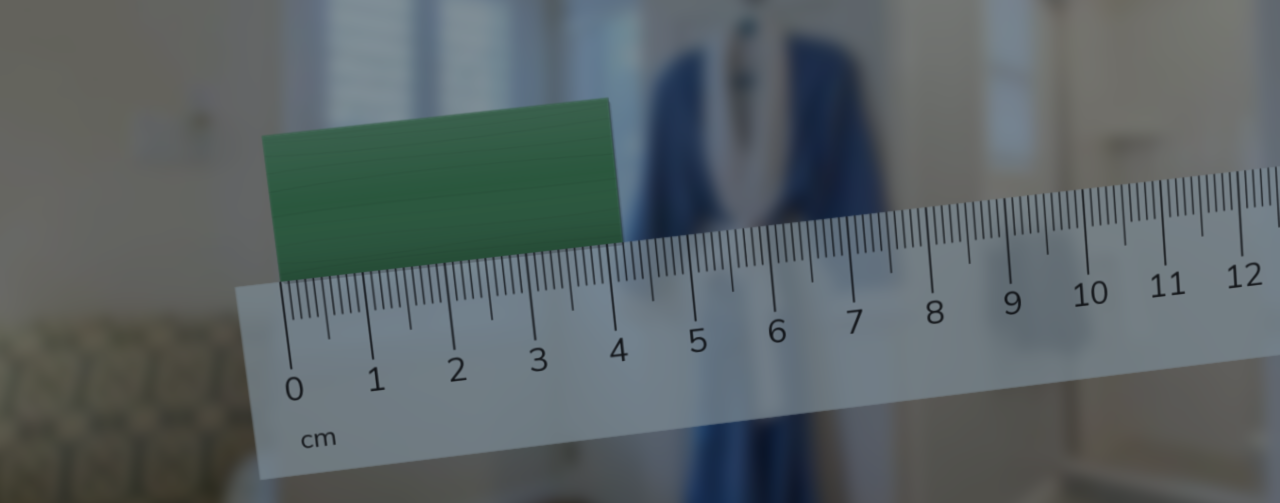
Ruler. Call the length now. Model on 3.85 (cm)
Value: 4.2 (cm)
